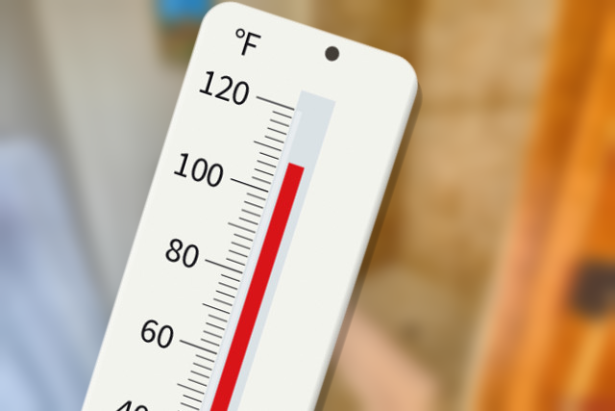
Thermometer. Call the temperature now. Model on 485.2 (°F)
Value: 108 (°F)
